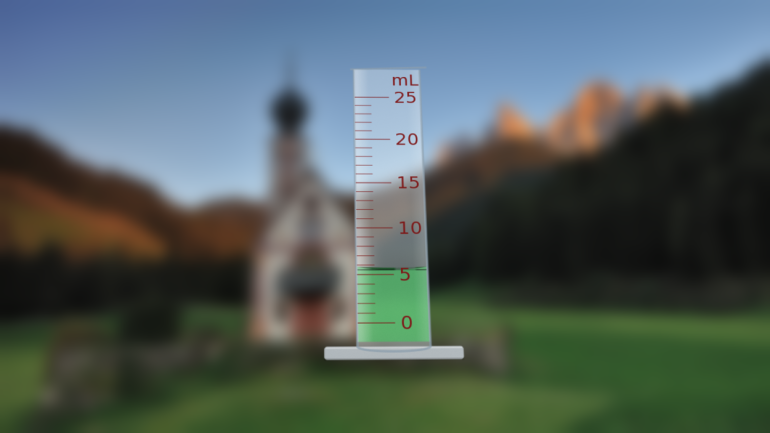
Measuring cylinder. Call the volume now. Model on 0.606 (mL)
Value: 5.5 (mL)
